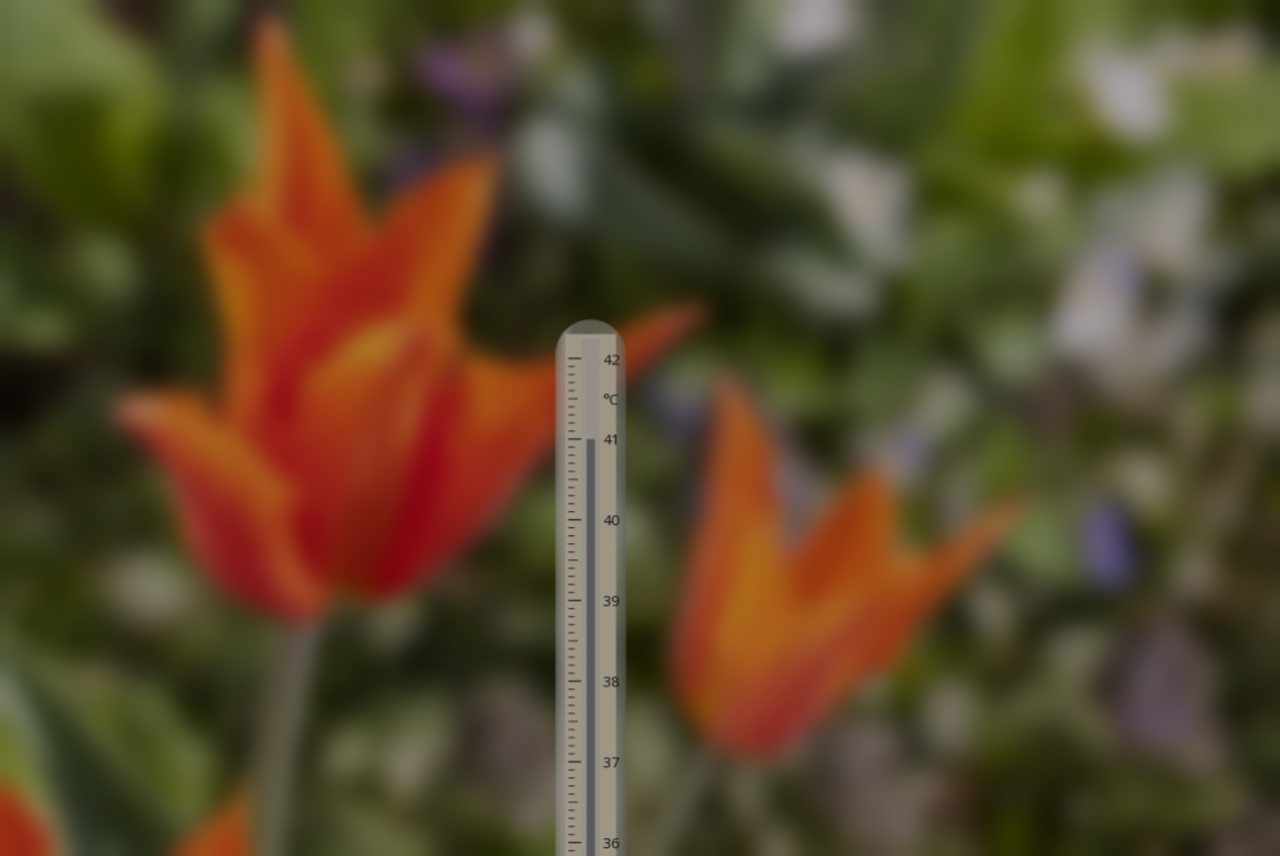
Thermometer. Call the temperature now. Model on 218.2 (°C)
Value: 41 (°C)
